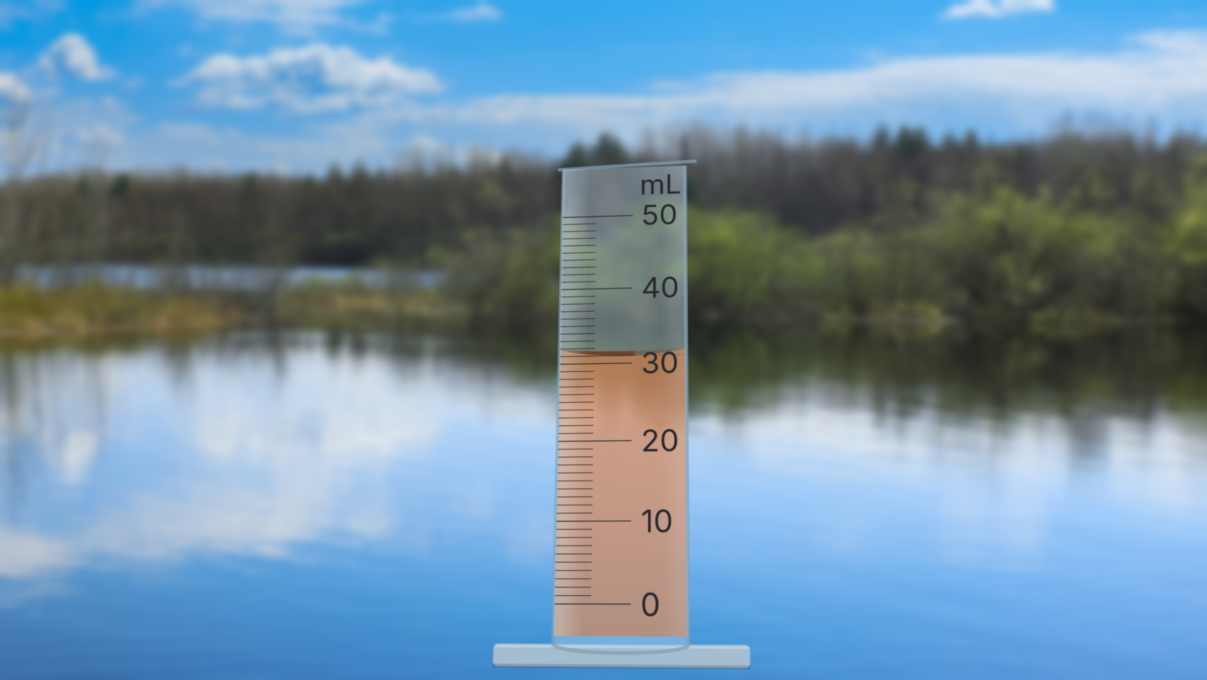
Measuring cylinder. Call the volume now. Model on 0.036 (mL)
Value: 31 (mL)
